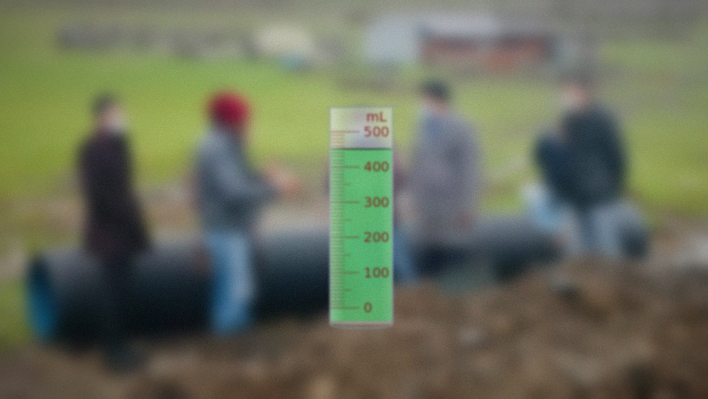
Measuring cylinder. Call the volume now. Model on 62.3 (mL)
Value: 450 (mL)
